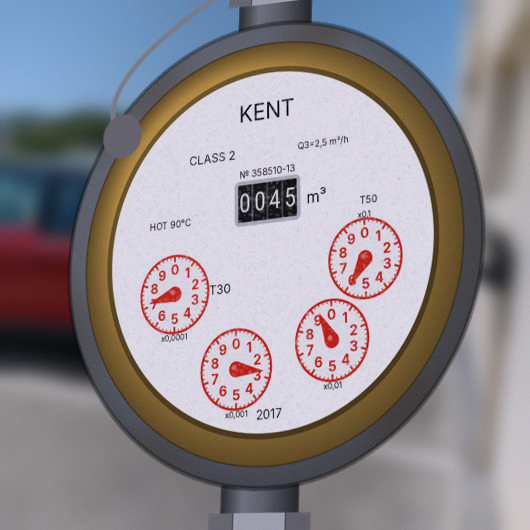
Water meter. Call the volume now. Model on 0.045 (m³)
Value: 45.5927 (m³)
